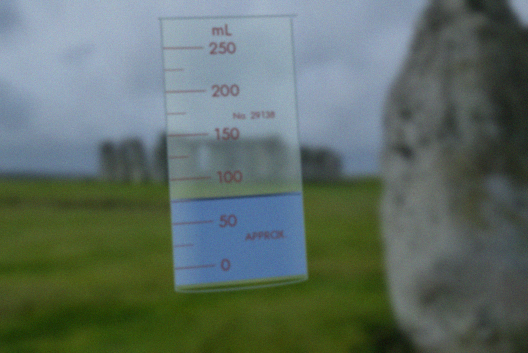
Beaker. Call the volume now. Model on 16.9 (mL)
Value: 75 (mL)
